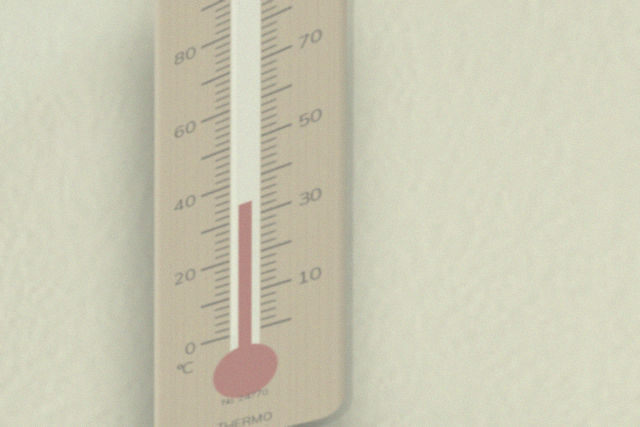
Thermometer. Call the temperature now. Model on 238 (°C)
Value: 34 (°C)
